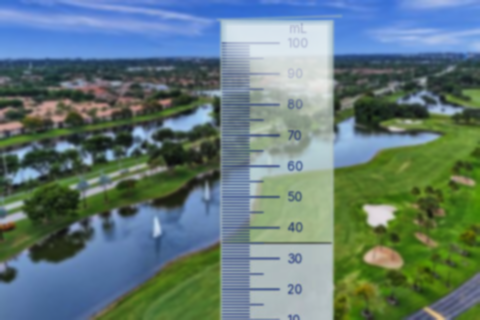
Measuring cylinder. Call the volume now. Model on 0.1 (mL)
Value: 35 (mL)
